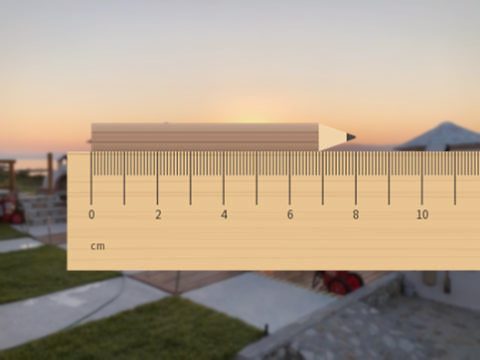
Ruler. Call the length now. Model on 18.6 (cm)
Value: 8 (cm)
